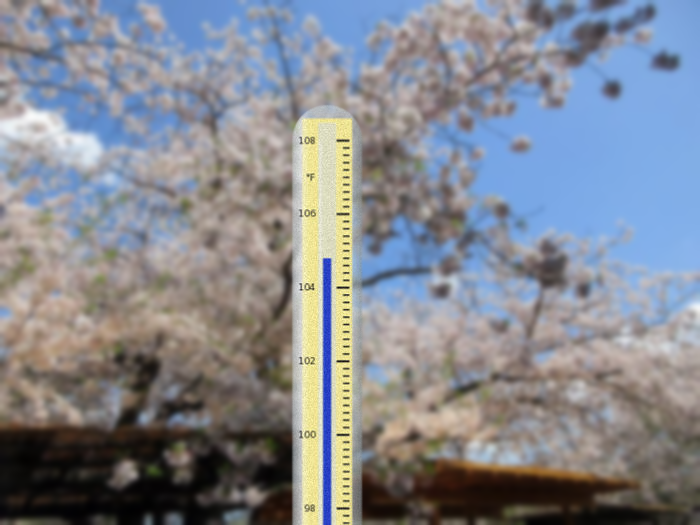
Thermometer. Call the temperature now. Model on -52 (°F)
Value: 104.8 (°F)
